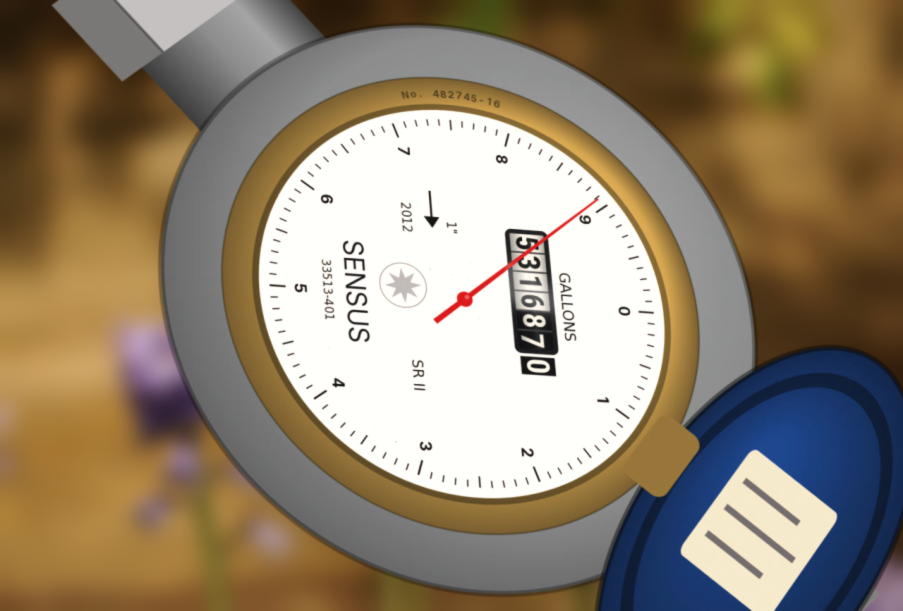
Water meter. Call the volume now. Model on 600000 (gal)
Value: 5316868.9 (gal)
